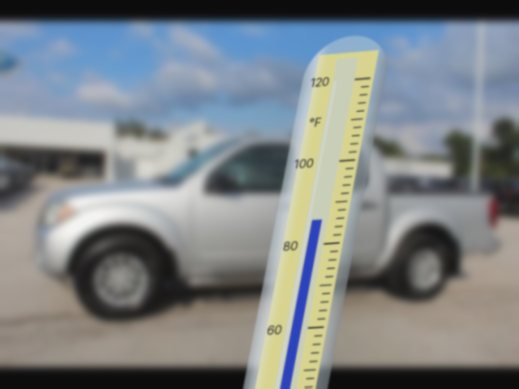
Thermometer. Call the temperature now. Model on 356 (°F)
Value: 86 (°F)
